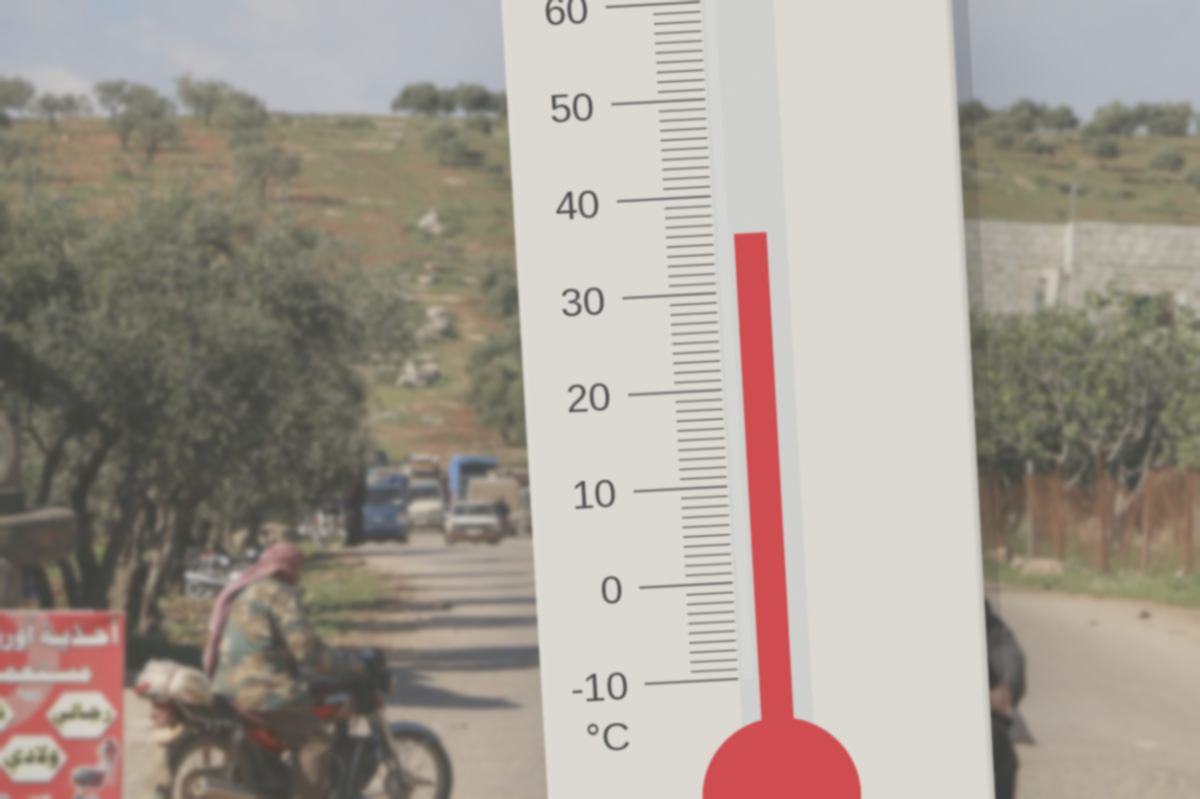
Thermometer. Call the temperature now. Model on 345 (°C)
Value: 36 (°C)
